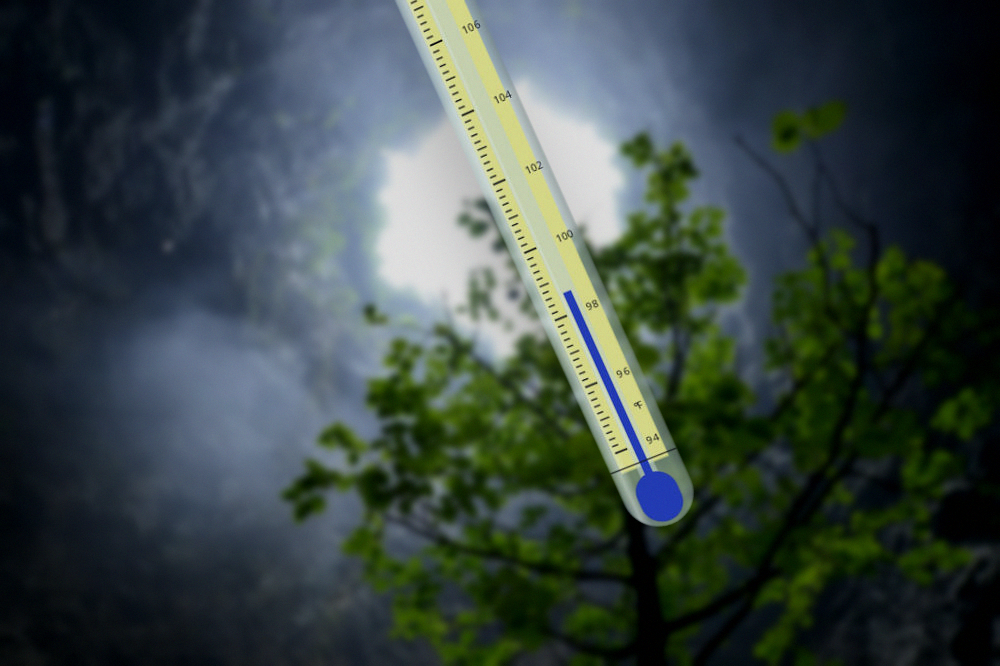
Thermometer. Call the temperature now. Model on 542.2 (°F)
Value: 98.6 (°F)
